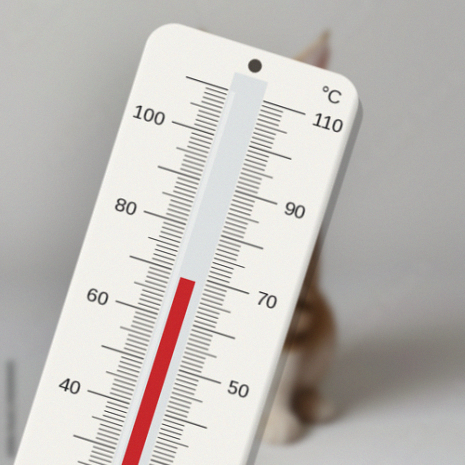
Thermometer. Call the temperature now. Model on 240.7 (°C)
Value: 69 (°C)
